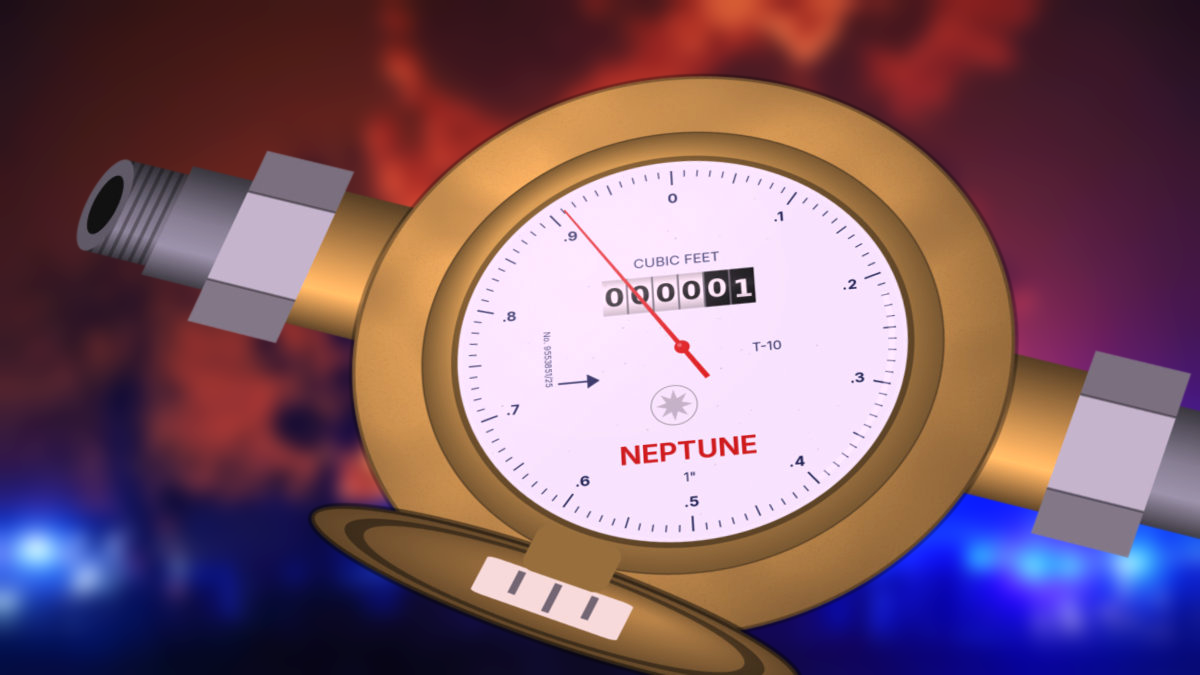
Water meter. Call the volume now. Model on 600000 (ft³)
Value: 0.91 (ft³)
